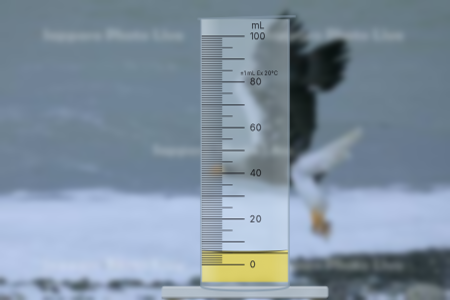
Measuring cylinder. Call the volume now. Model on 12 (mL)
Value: 5 (mL)
